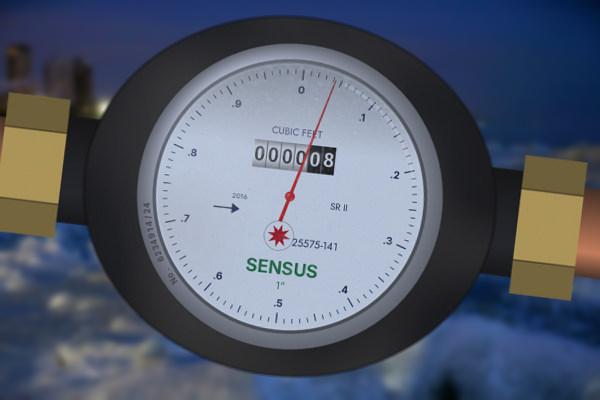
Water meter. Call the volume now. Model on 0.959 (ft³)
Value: 8.04 (ft³)
